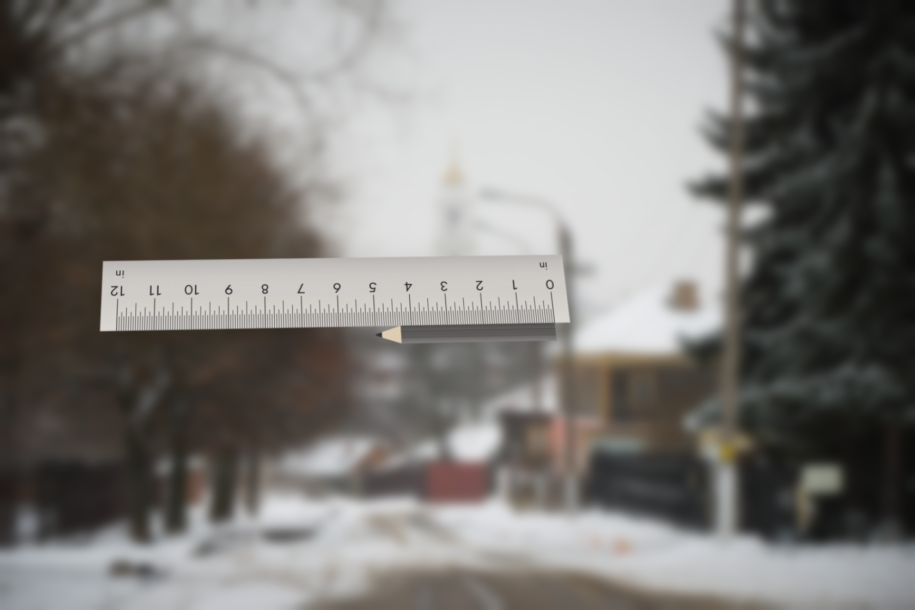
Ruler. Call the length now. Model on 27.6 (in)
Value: 5 (in)
